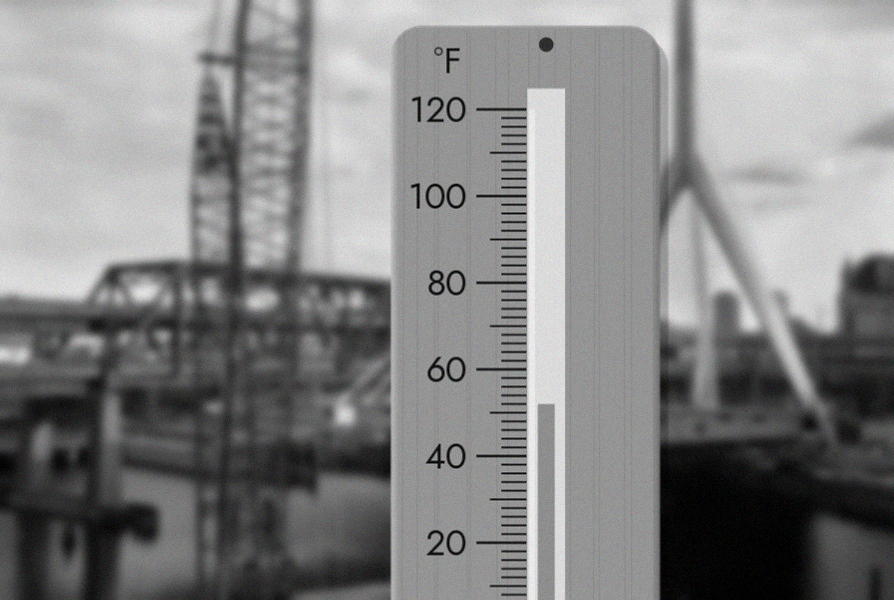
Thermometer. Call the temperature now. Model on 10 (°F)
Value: 52 (°F)
